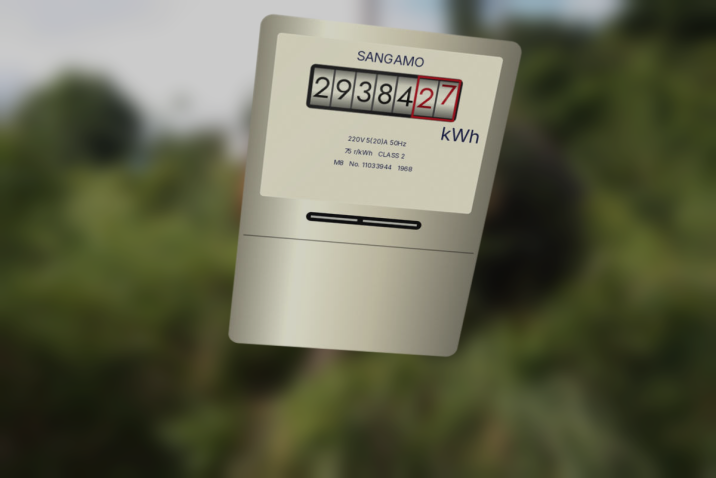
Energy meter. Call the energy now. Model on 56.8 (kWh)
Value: 29384.27 (kWh)
